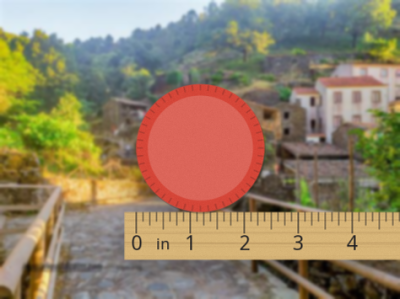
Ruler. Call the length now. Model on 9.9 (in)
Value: 2.375 (in)
